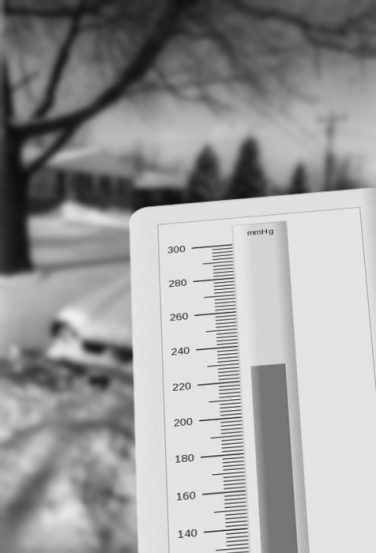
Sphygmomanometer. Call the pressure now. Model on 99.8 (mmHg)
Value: 228 (mmHg)
